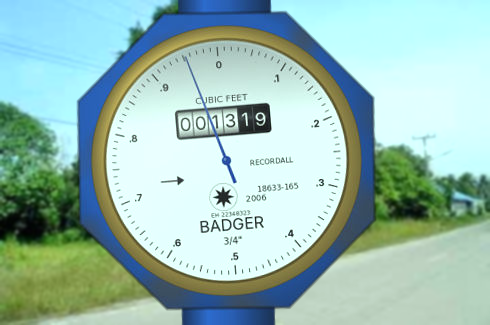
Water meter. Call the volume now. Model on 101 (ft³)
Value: 1318.95 (ft³)
